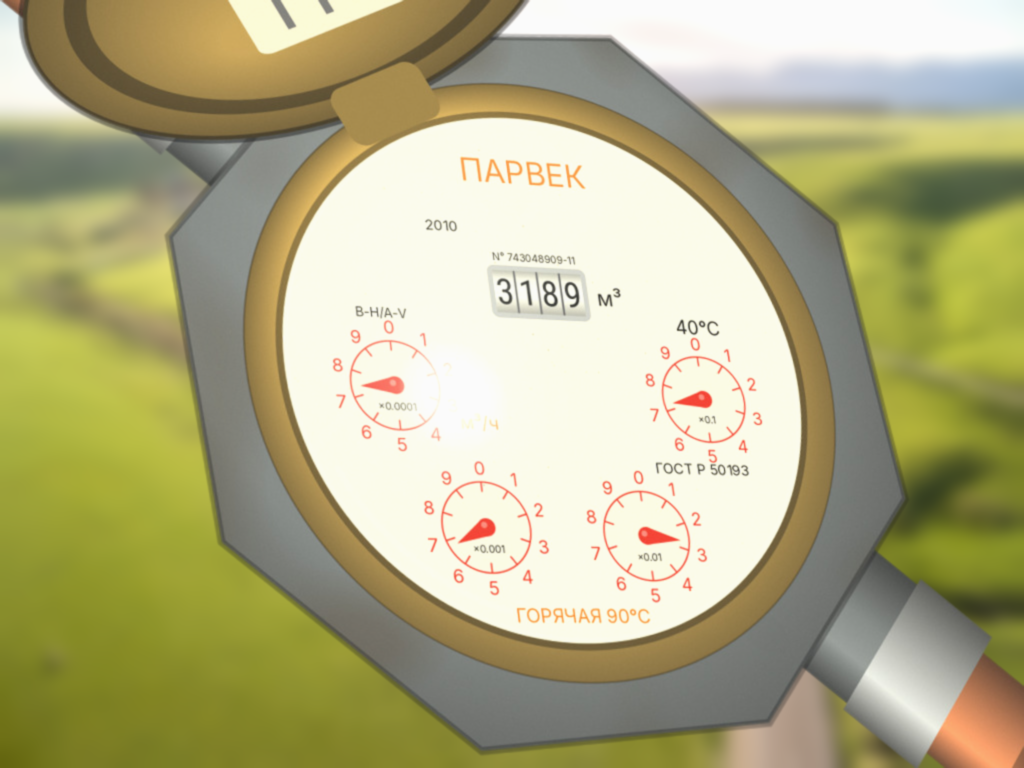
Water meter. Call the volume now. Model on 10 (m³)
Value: 3189.7267 (m³)
